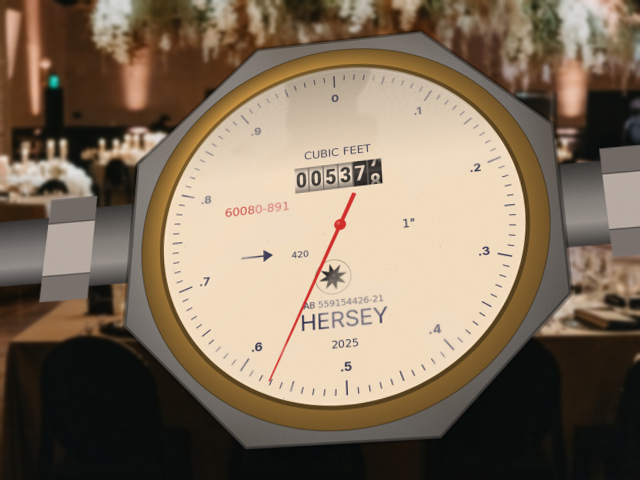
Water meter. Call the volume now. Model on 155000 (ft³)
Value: 5377.57 (ft³)
